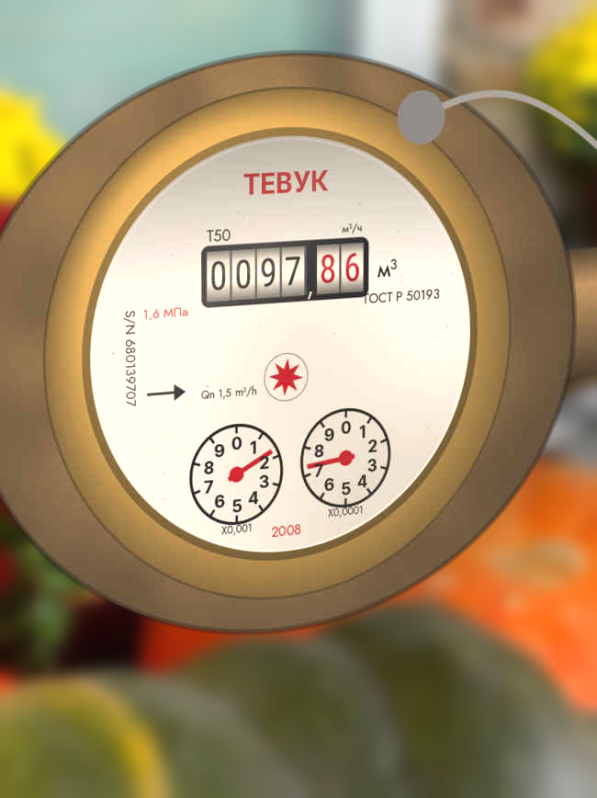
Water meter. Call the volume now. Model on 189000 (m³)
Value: 97.8617 (m³)
